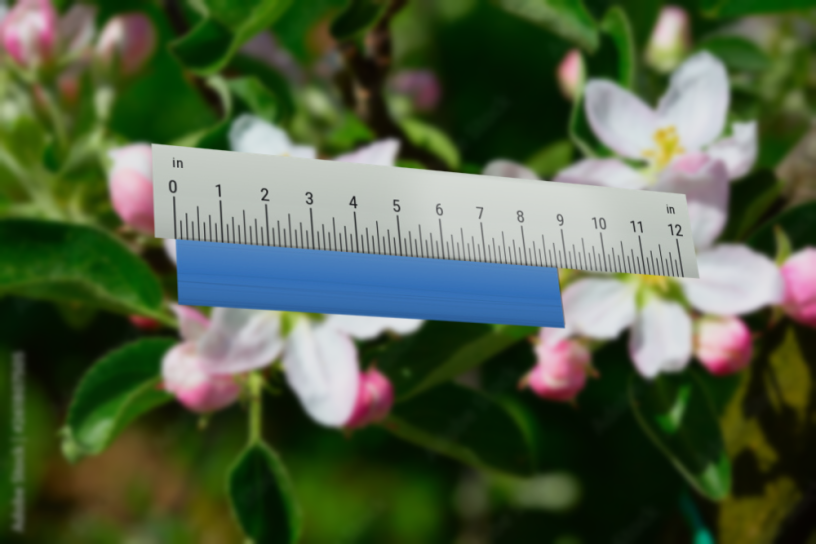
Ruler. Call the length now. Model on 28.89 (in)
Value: 8.75 (in)
